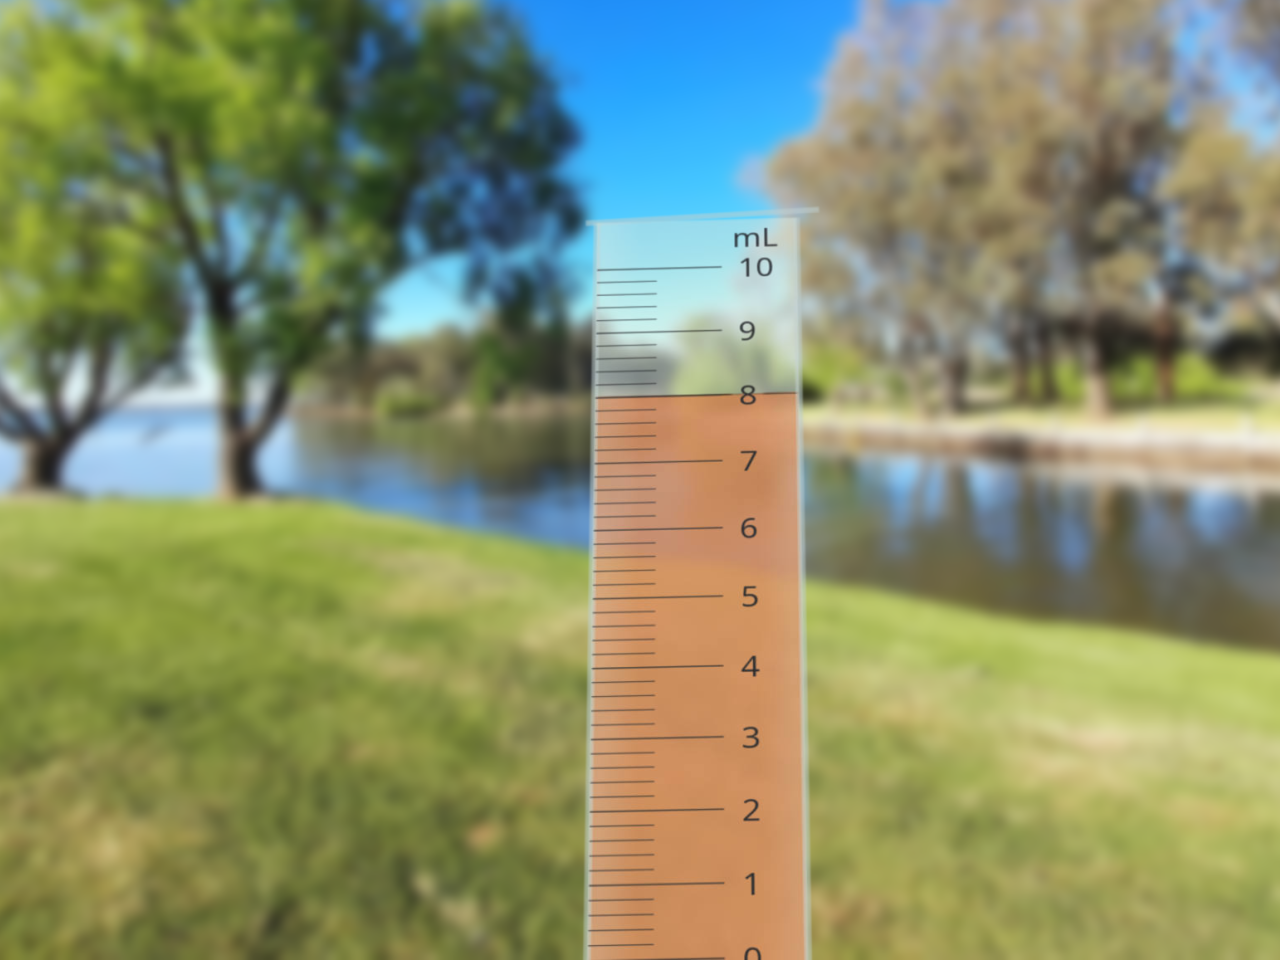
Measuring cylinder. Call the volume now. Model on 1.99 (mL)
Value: 8 (mL)
